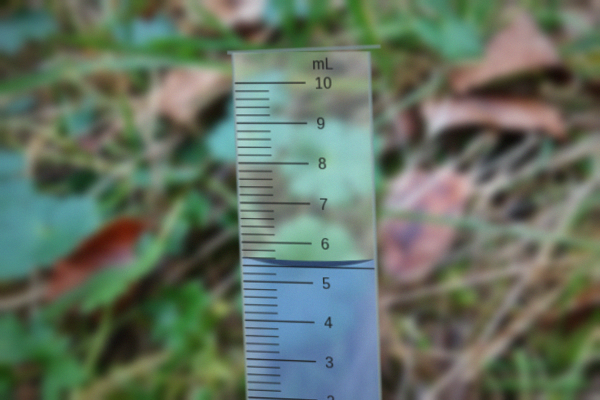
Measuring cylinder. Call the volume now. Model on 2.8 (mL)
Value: 5.4 (mL)
